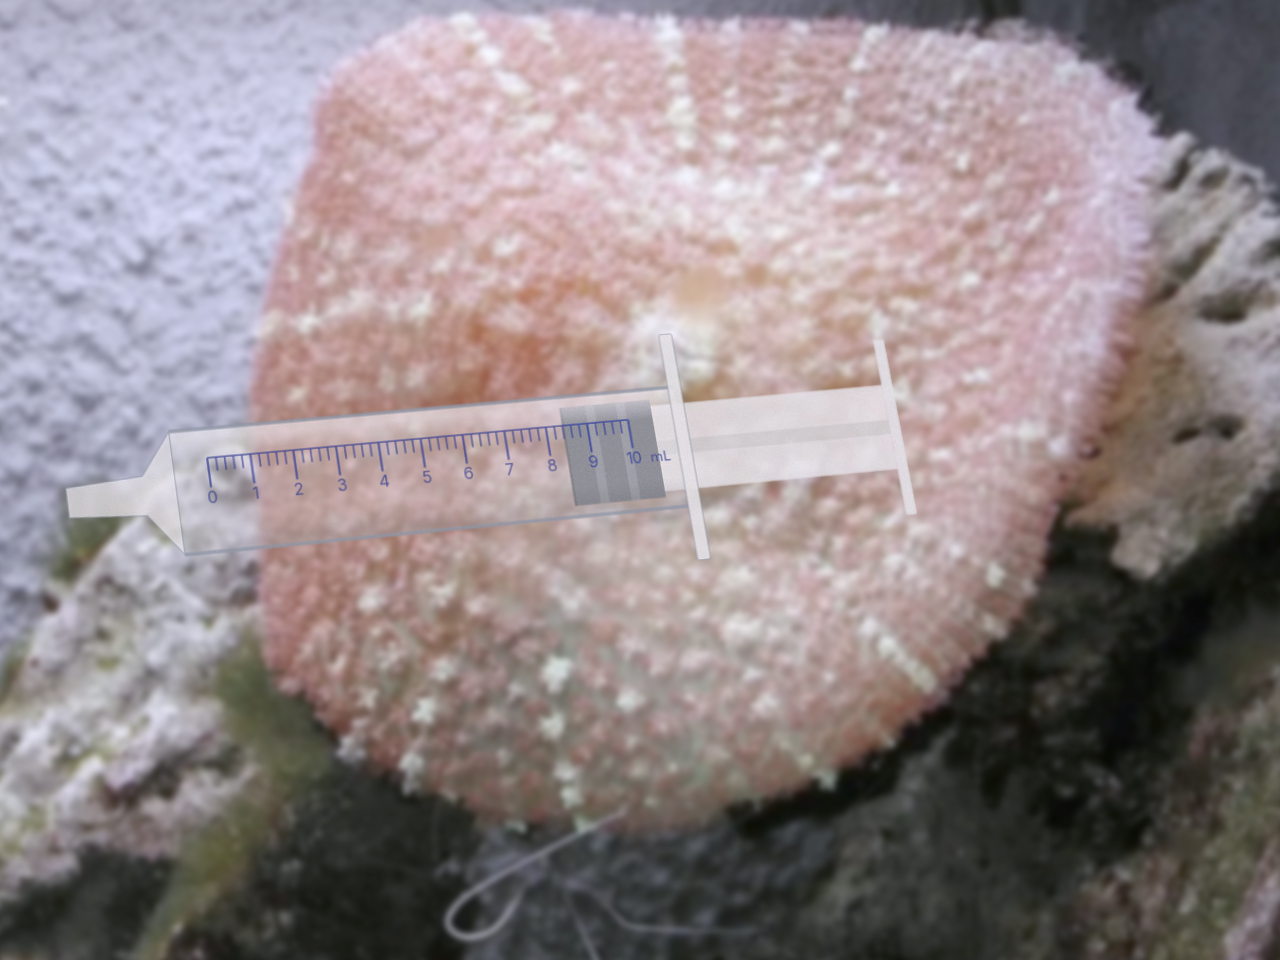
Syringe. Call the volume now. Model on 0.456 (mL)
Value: 8.4 (mL)
